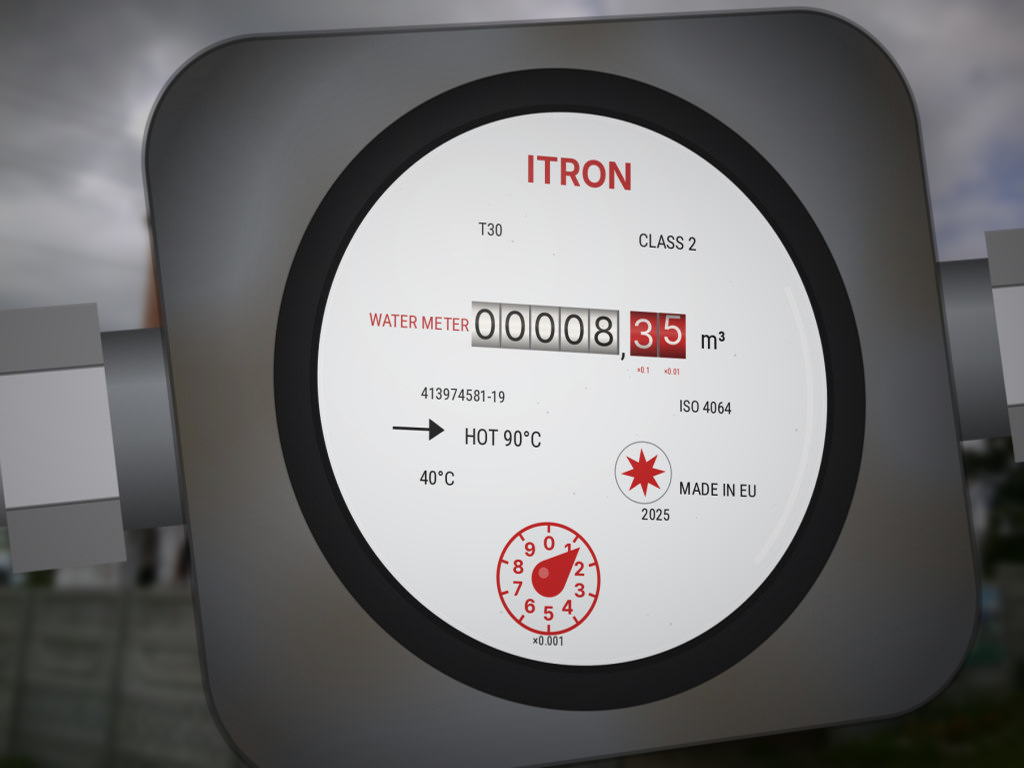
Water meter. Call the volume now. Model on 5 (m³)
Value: 8.351 (m³)
